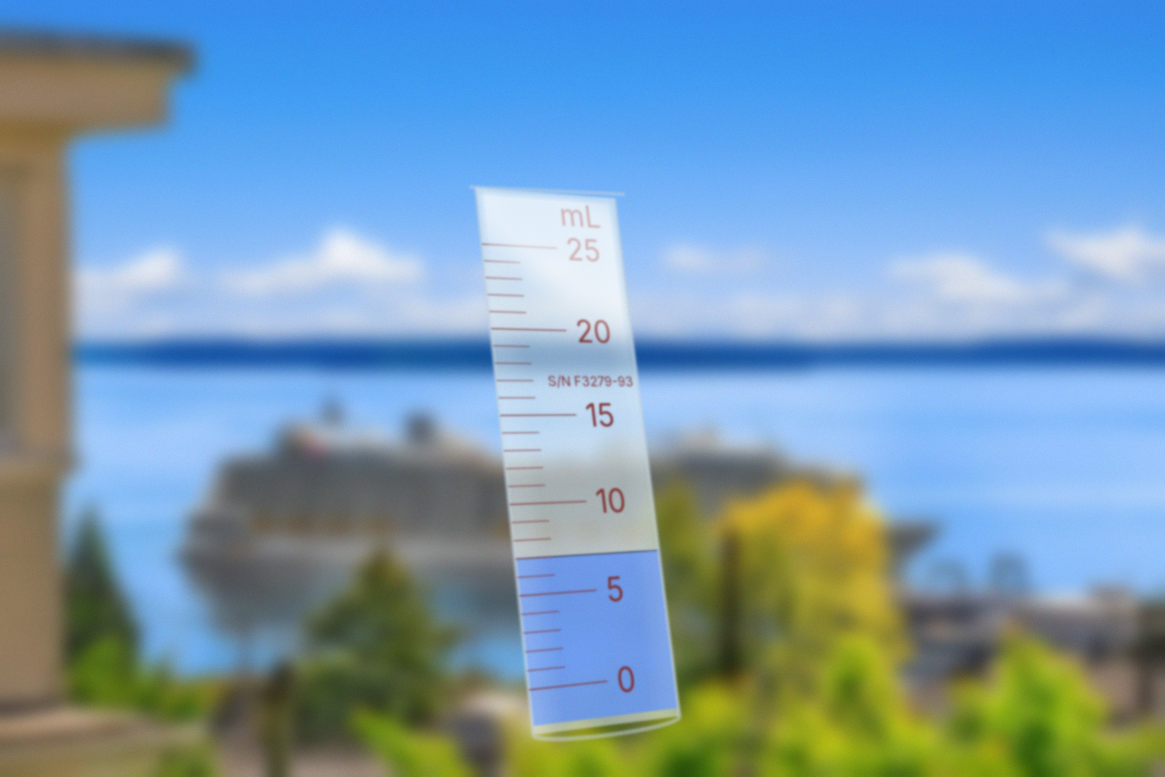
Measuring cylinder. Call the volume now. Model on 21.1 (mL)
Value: 7 (mL)
